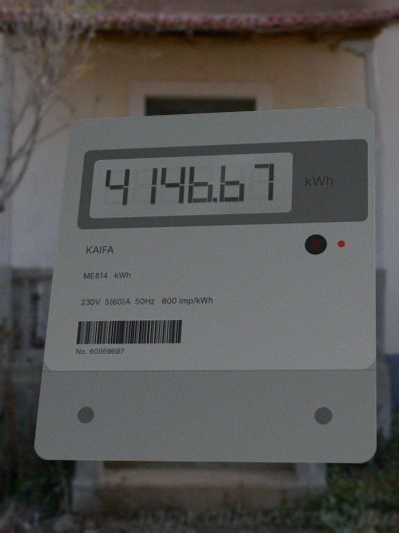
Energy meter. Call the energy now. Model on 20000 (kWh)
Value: 4146.67 (kWh)
